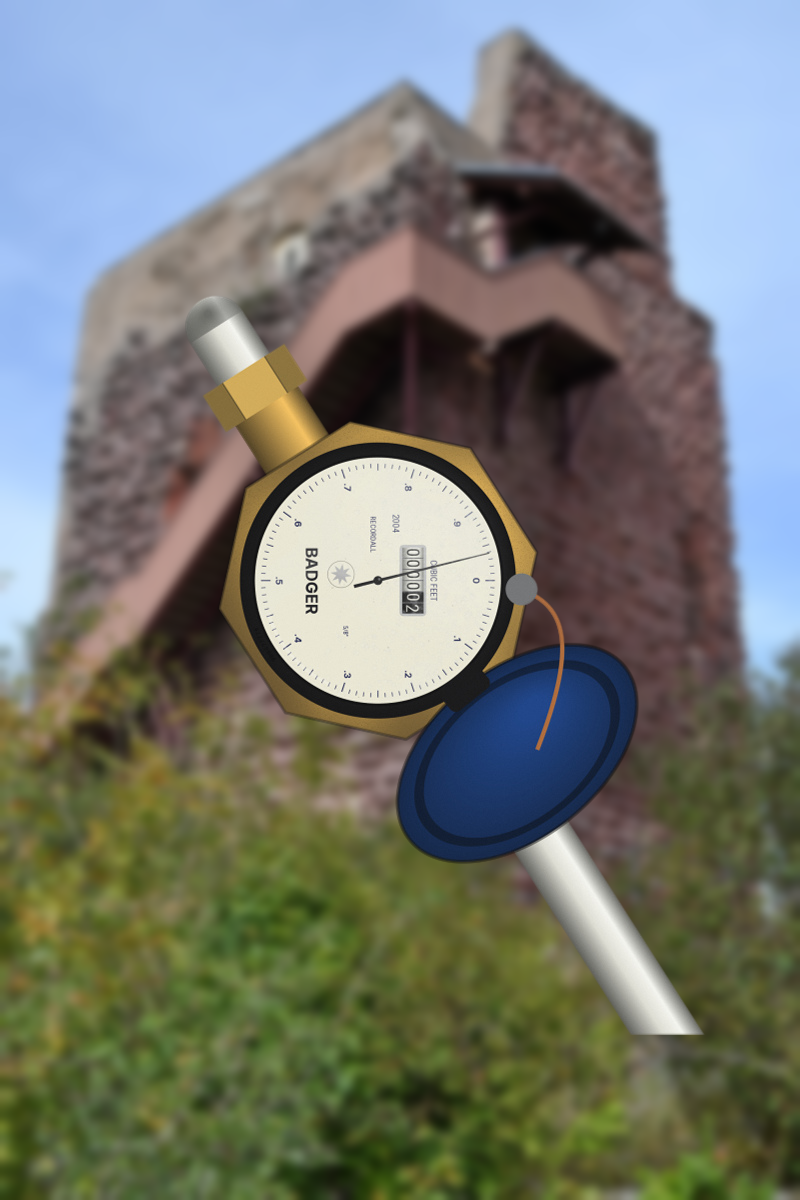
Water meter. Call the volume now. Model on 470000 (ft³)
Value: 1.96 (ft³)
